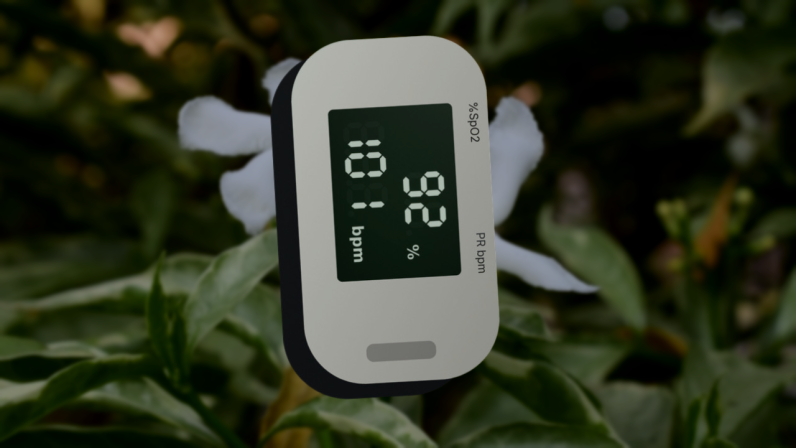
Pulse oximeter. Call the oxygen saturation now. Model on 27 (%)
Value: 92 (%)
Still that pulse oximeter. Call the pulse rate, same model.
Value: 101 (bpm)
